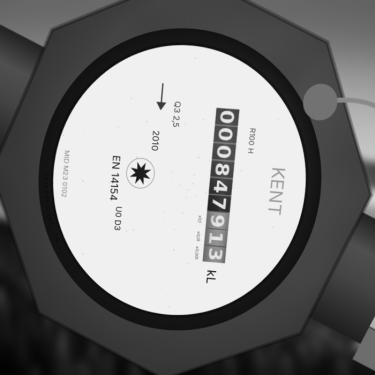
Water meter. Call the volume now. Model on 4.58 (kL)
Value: 847.913 (kL)
